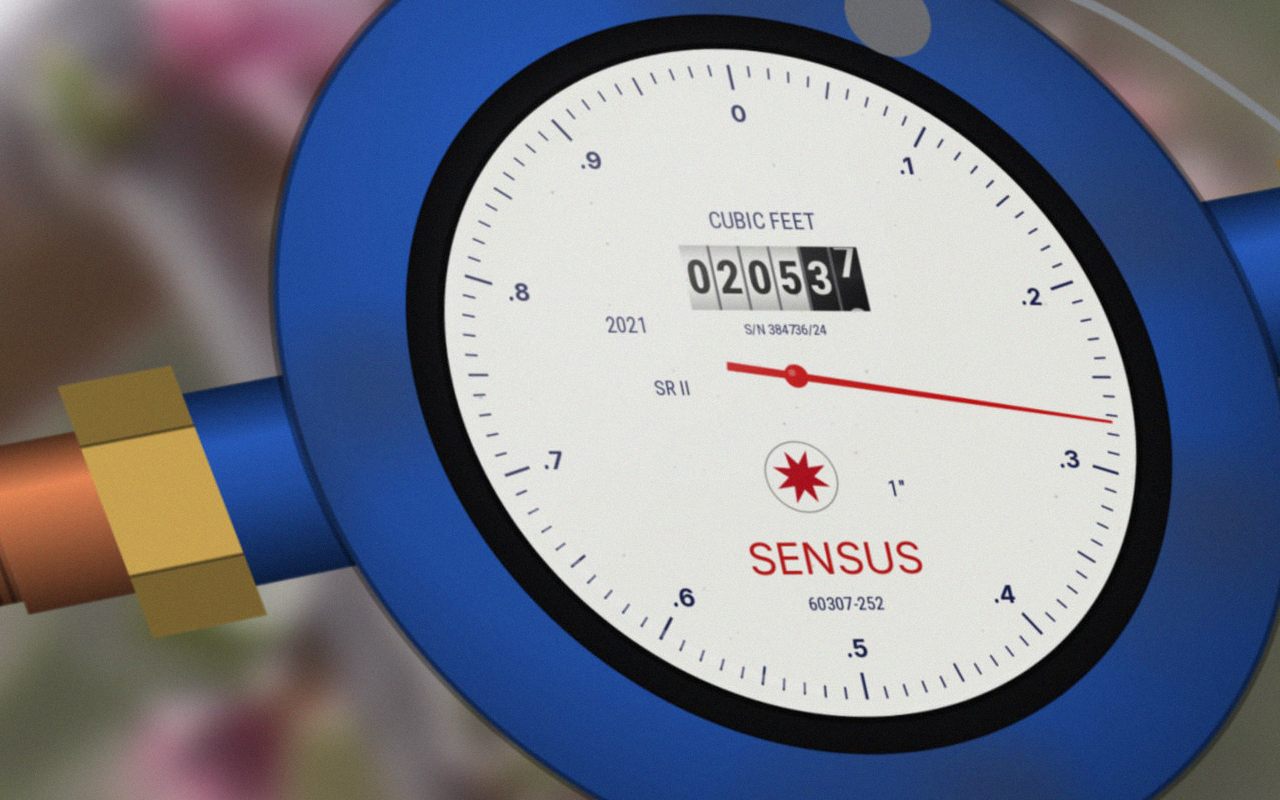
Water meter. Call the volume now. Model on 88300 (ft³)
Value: 20537.27 (ft³)
